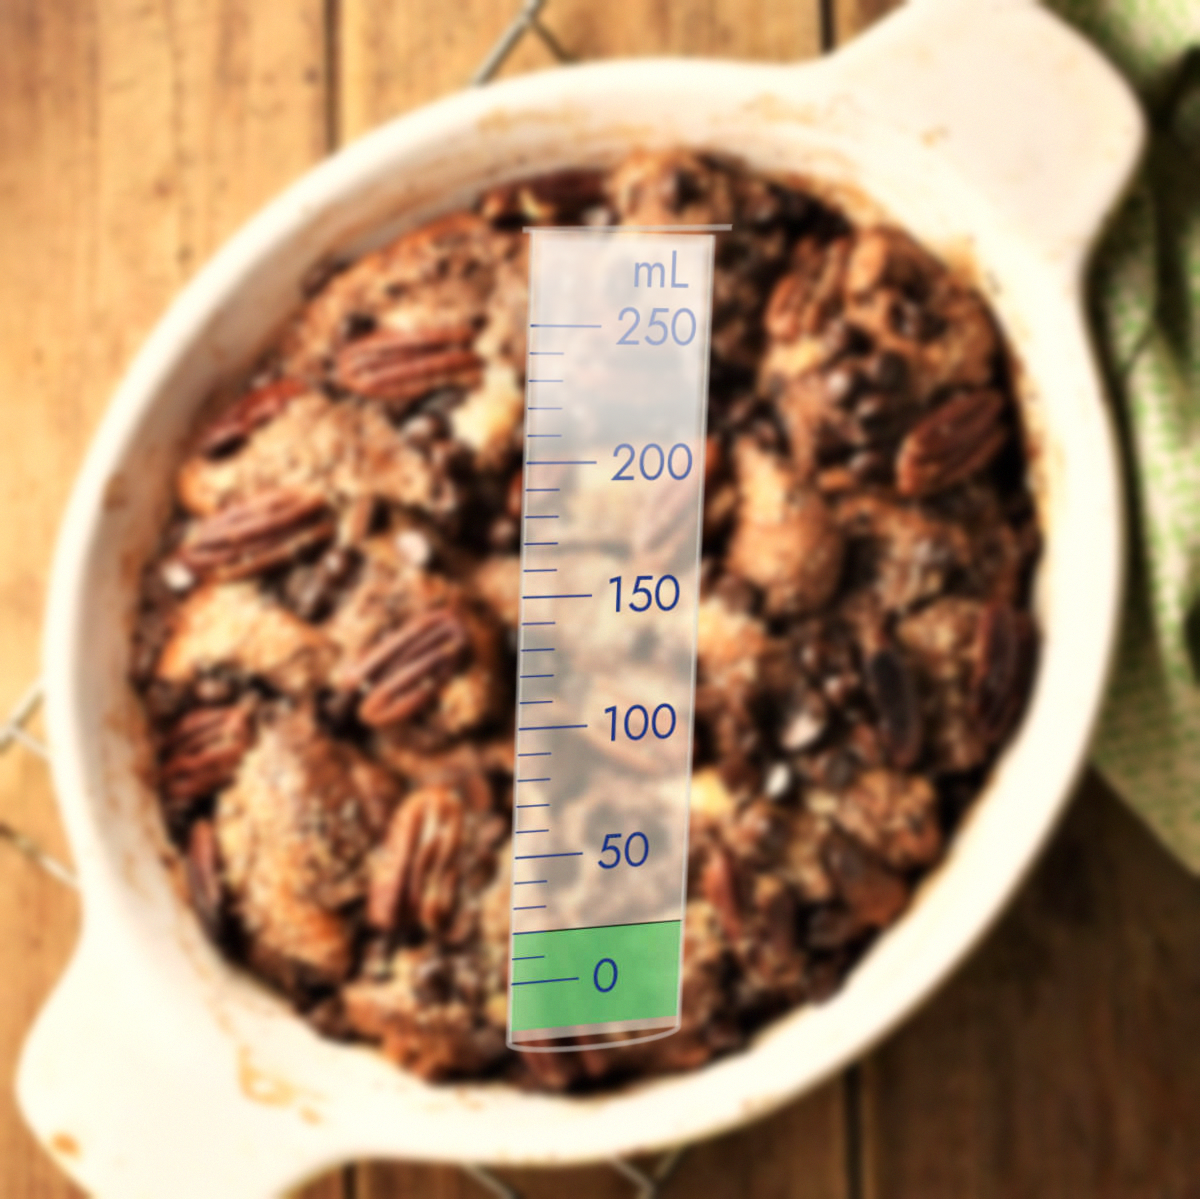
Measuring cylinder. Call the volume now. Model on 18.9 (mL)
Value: 20 (mL)
